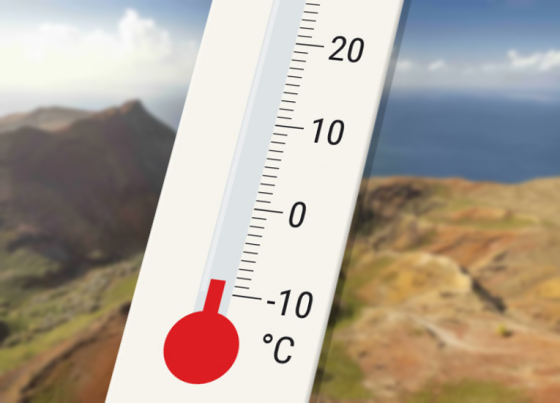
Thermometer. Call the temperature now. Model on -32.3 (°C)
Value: -8.5 (°C)
